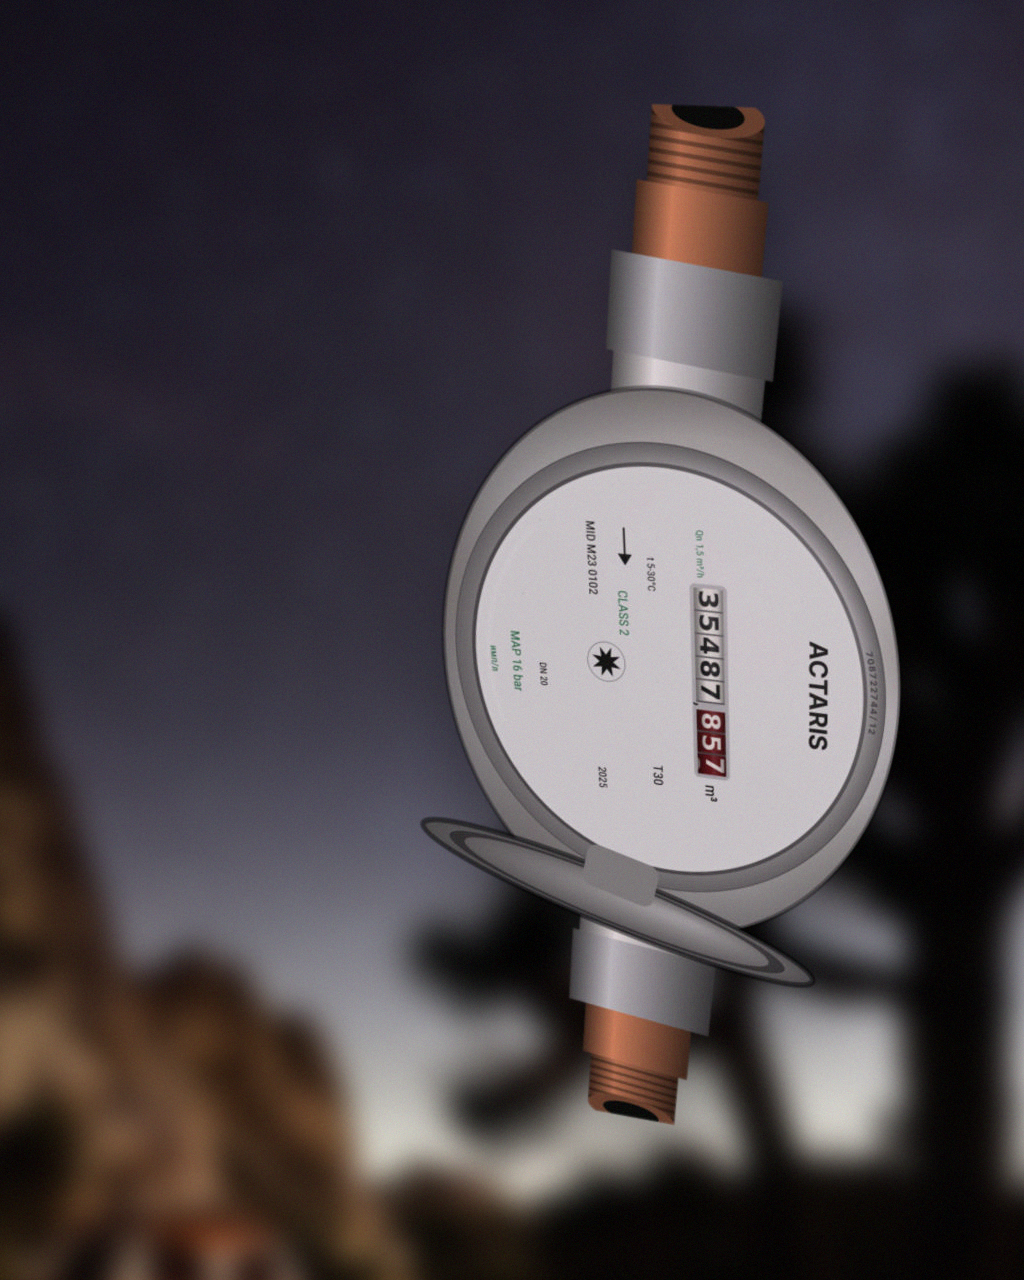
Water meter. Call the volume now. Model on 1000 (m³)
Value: 35487.857 (m³)
